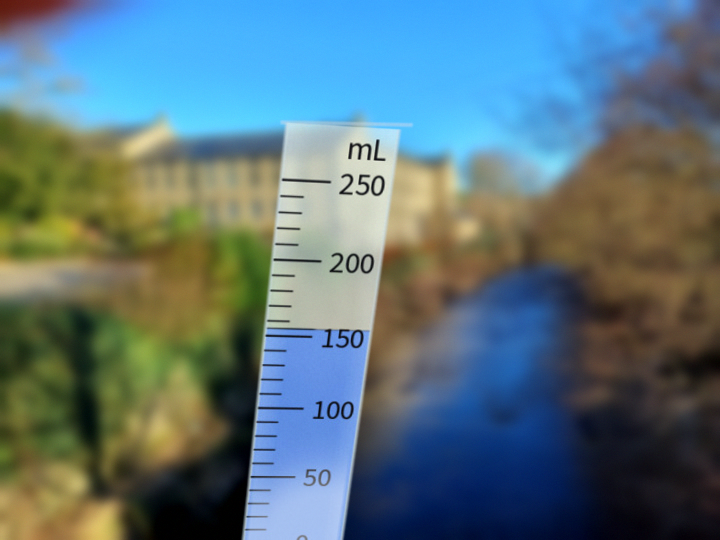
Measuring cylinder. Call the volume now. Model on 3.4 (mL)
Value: 155 (mL)
